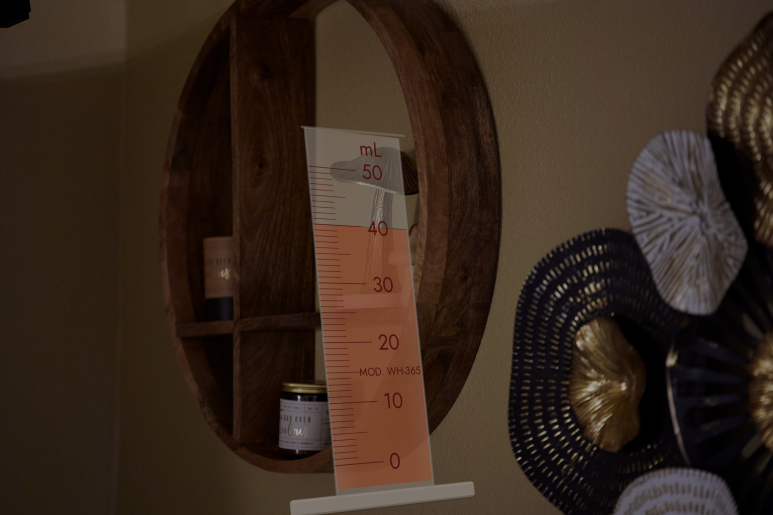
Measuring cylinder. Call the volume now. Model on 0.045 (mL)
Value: 40 (mL)
